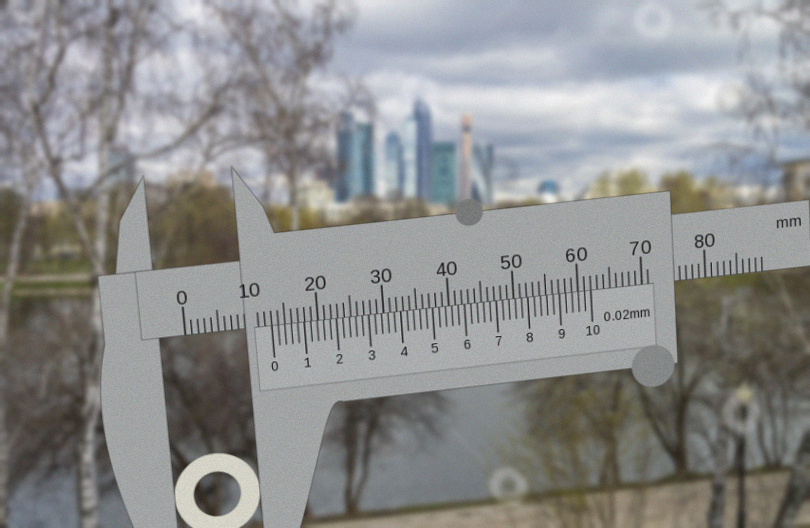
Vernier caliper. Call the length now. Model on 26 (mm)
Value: 13.0 (mm)
